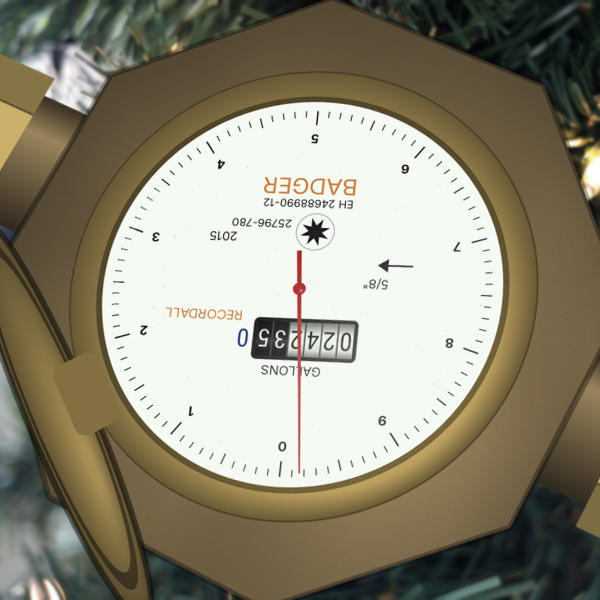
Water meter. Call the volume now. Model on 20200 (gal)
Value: 242349.8 (gal)
